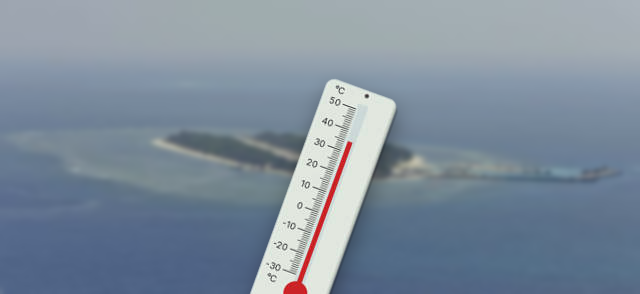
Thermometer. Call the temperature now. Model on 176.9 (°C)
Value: 35 (°C)
